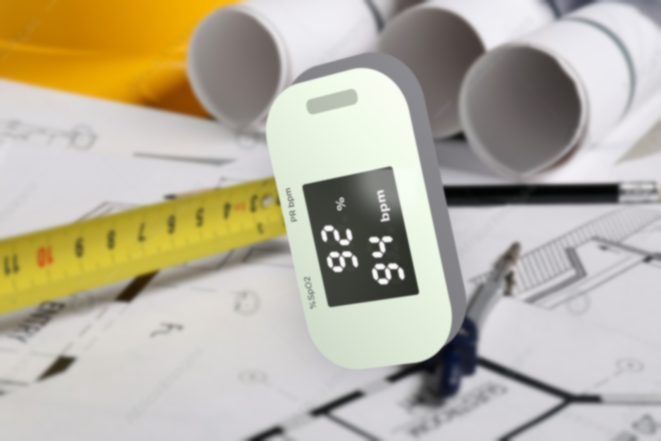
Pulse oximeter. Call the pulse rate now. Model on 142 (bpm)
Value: 94 (bpm)
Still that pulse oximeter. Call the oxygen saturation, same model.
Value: 92 (%)
